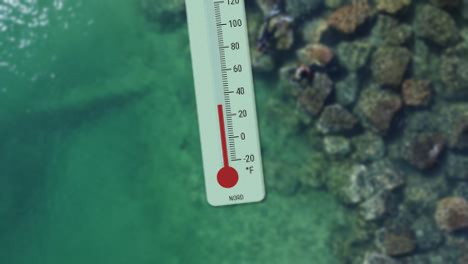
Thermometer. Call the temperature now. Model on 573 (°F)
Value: 30 (°F)
